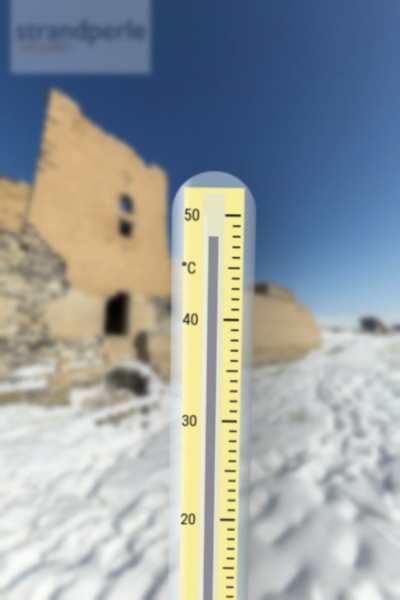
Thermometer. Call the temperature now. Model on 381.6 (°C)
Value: 48 (°C)
